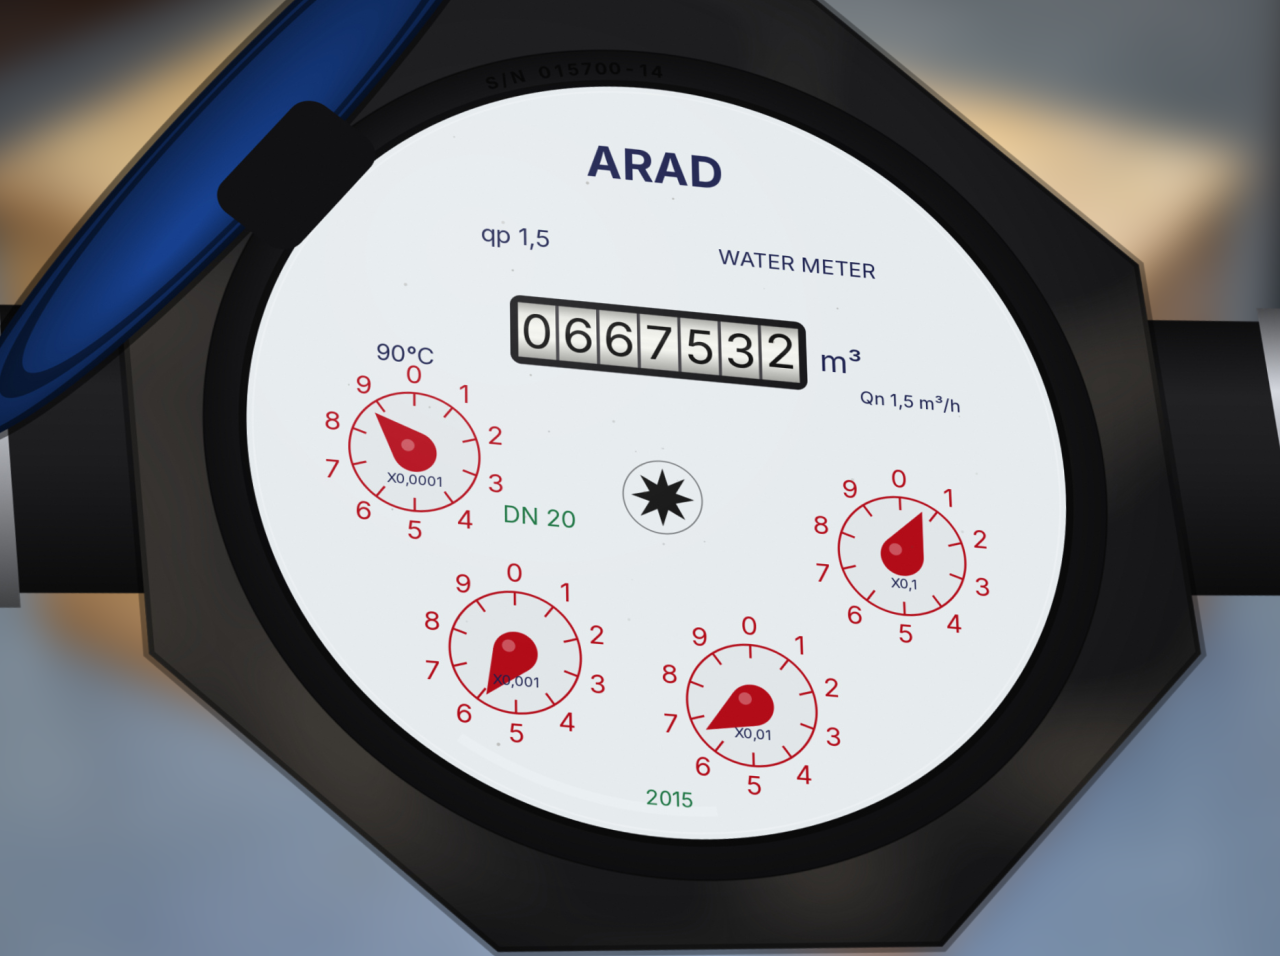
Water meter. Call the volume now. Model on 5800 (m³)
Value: 667532.0658 (m³)
